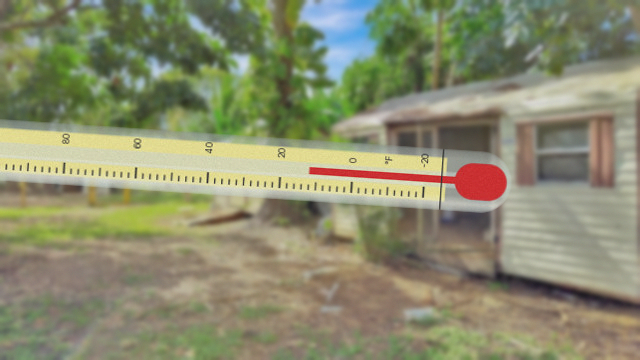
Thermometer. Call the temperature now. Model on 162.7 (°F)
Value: 12 (°F)
